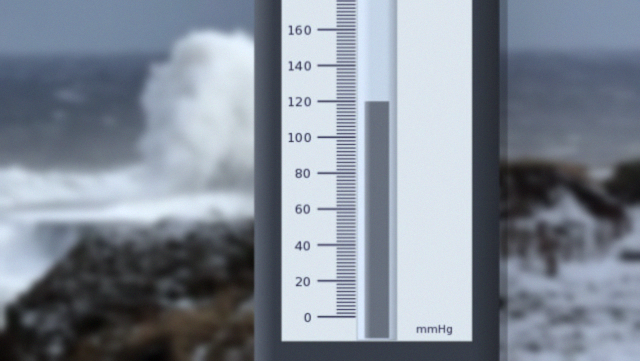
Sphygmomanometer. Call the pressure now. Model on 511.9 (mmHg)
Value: 120 (mmHg)
